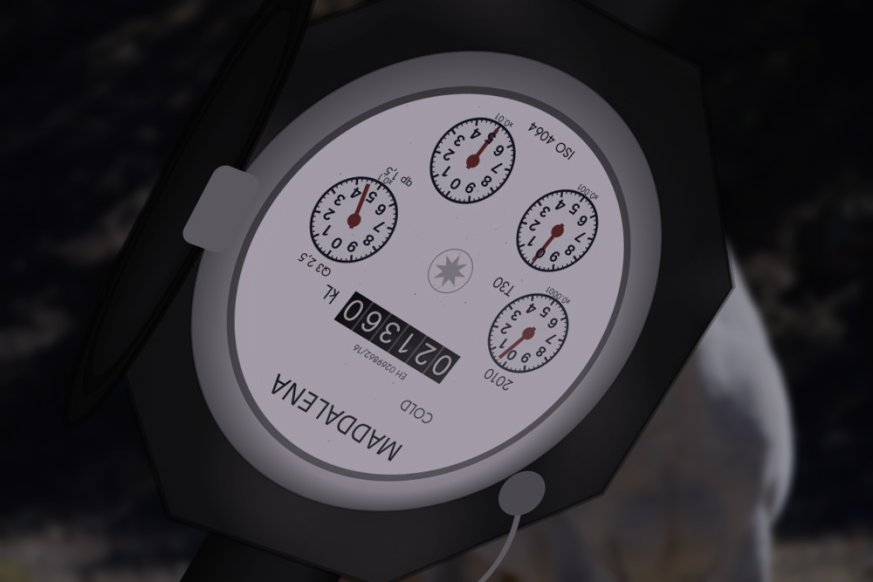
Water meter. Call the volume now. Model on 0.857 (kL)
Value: 21360.4500 (kL)
